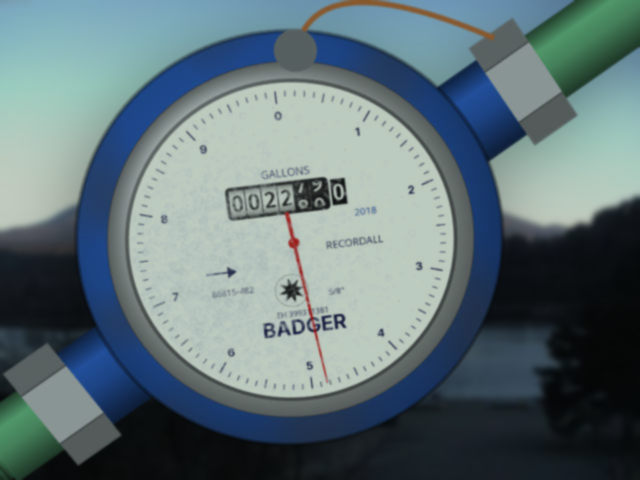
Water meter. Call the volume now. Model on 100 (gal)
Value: 22794.8 (gal)
